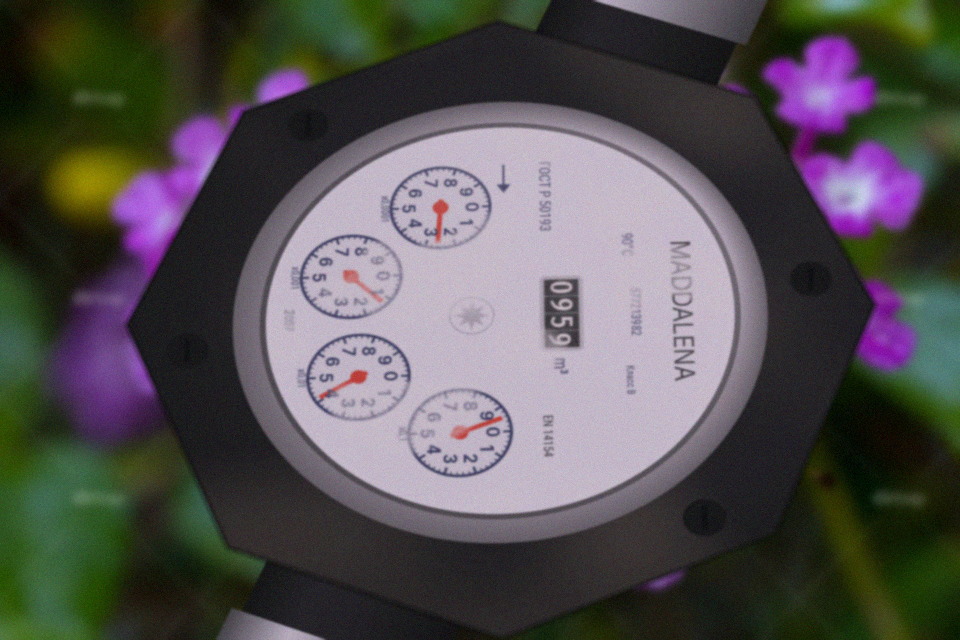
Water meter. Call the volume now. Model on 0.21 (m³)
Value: 958.9412 (m³)
